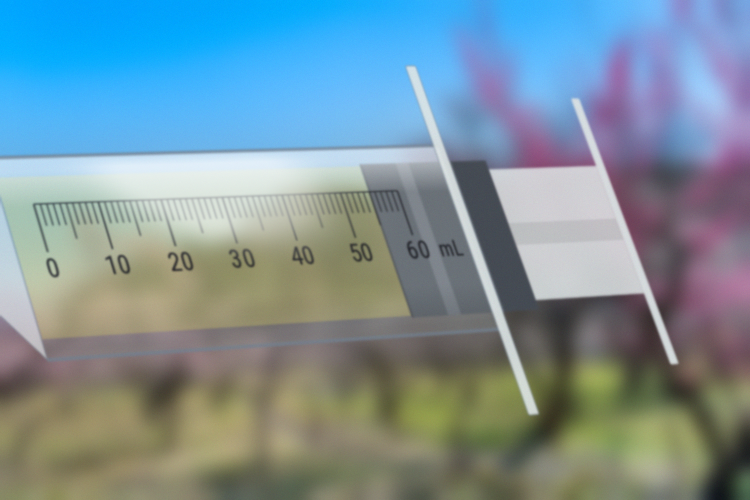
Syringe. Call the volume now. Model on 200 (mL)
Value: 55 (mL)
